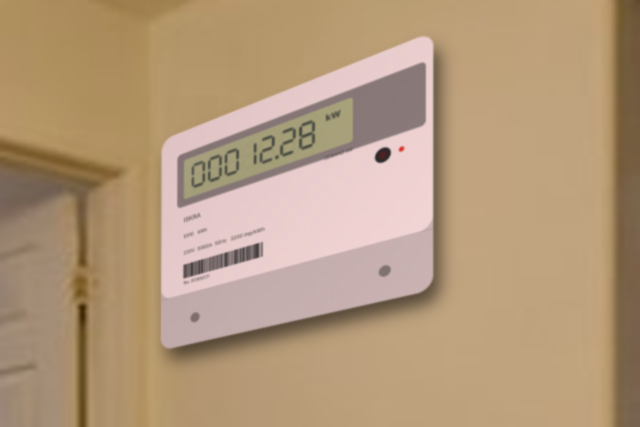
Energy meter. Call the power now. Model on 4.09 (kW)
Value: 12.28 (kW)
